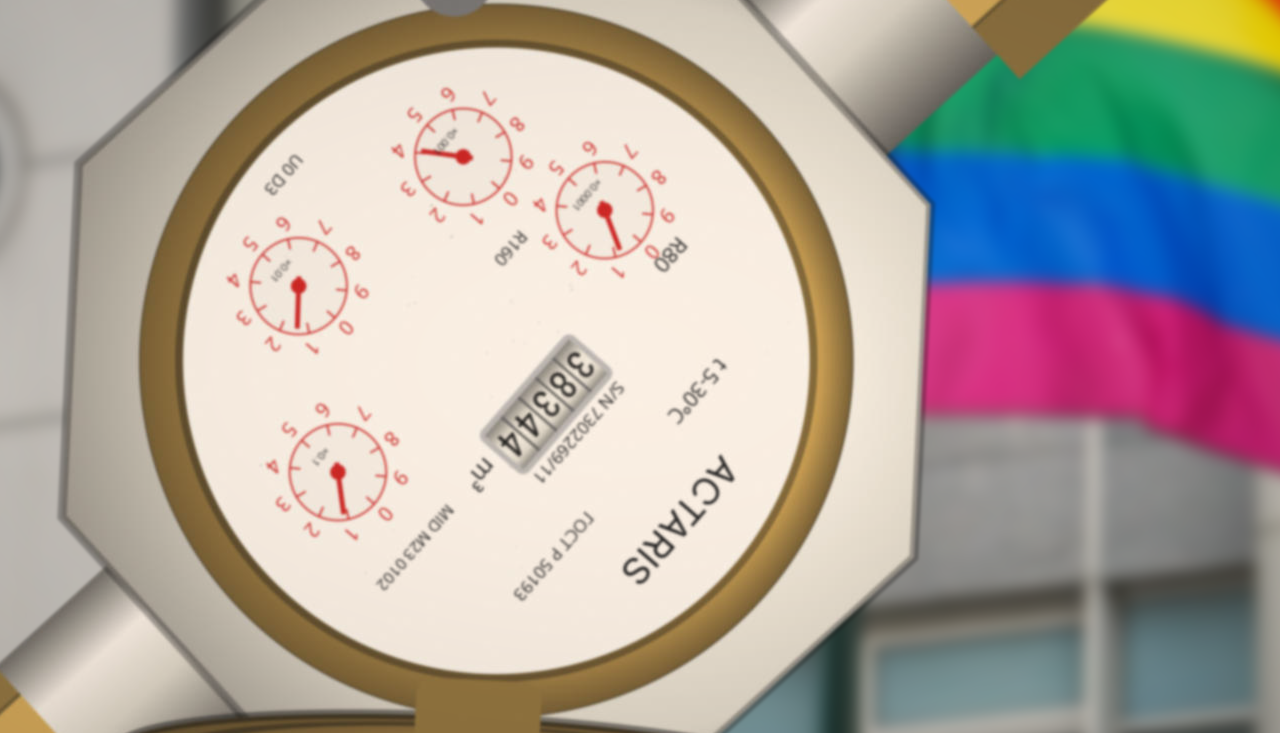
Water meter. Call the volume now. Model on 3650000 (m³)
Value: 38344.1140 (m³)
